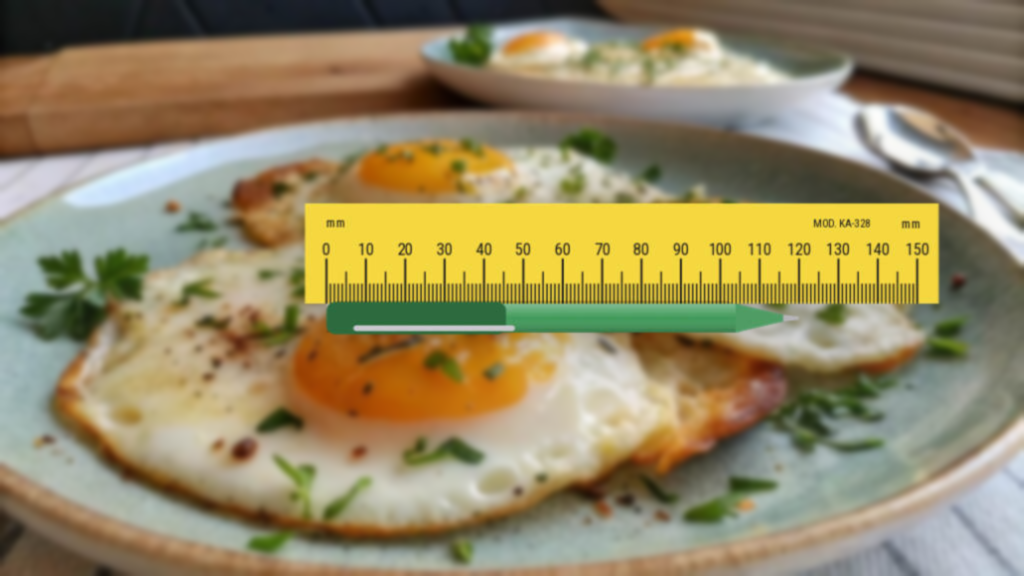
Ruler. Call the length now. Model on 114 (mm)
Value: 120 (mm)
